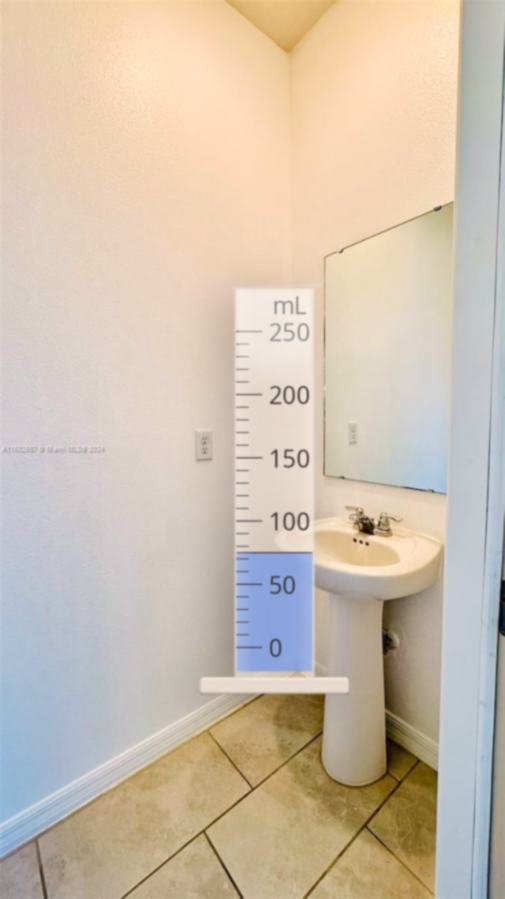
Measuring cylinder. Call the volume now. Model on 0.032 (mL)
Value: 75 (mL)
